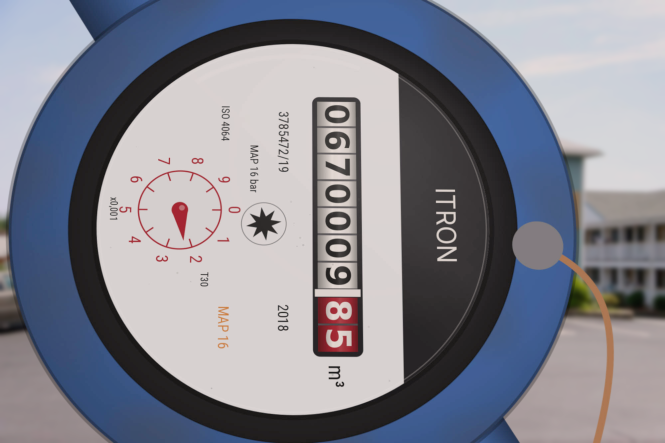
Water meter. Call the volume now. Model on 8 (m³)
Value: 670009.852 (m³)
